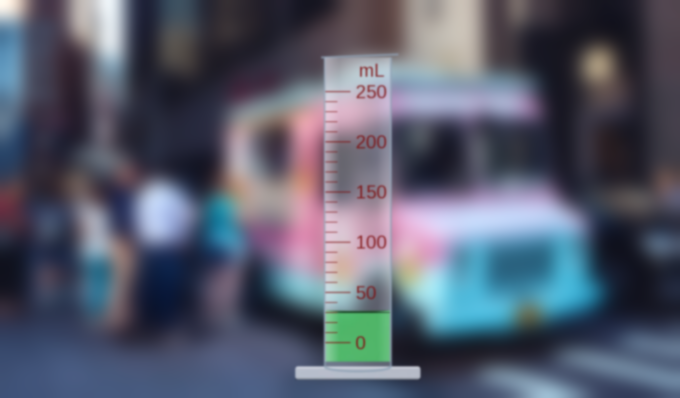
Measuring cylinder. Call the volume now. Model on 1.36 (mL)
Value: 30 (mL)
